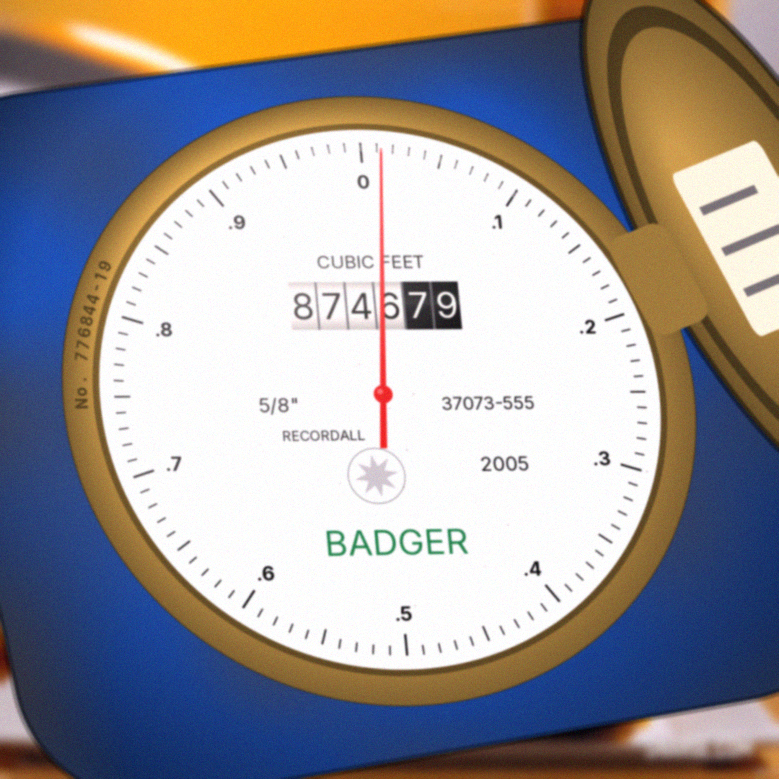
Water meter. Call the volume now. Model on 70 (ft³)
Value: 874679.01 (ft³)
